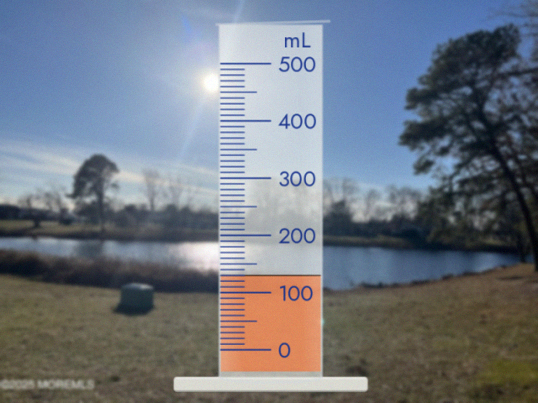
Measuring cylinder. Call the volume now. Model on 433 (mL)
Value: 130 (mL)
